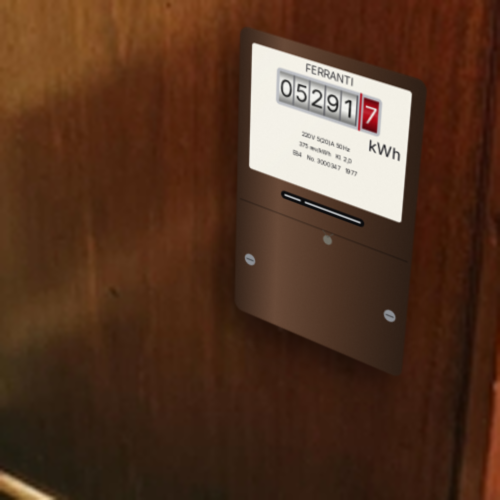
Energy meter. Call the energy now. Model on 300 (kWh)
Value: 5291.7 (kWh)
